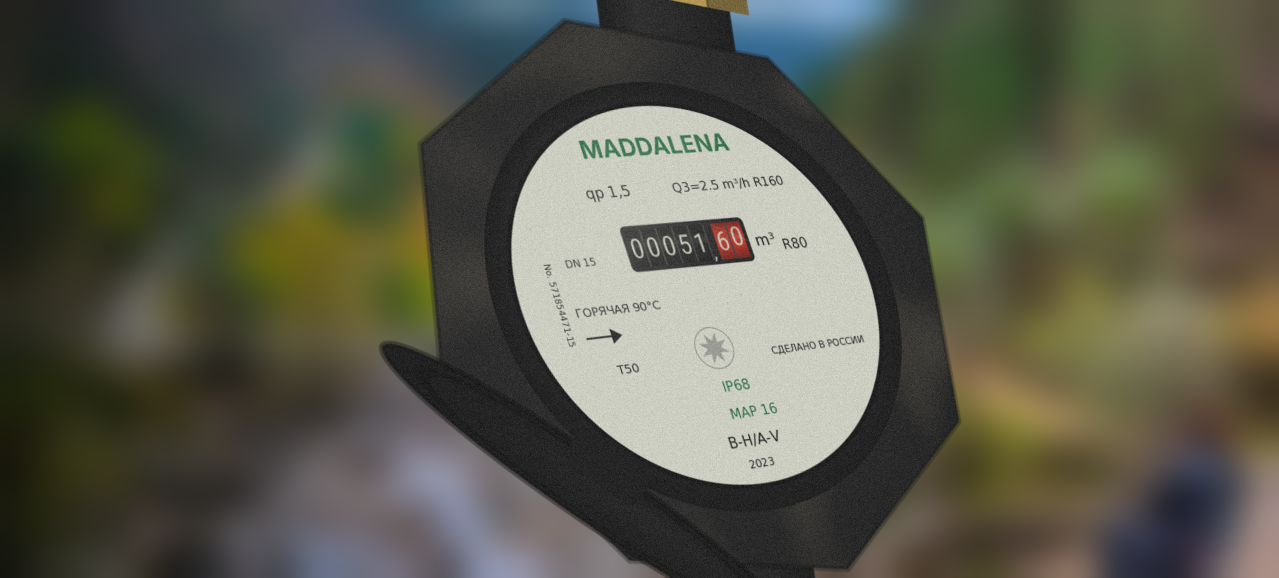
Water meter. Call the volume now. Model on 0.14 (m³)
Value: 51.60 (m³)
